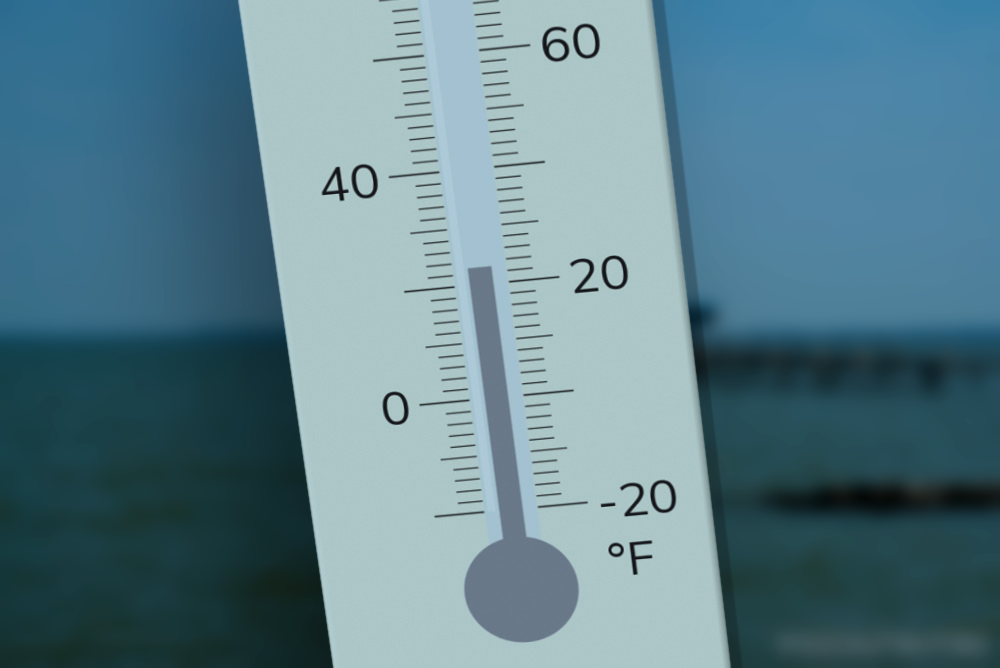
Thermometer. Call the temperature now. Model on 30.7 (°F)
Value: 23 (°F)
